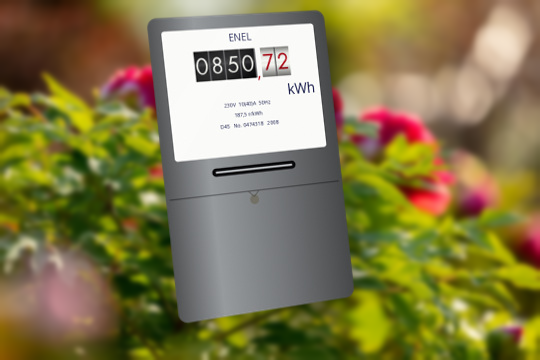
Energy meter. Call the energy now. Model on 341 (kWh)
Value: 850.72 (kWh)
